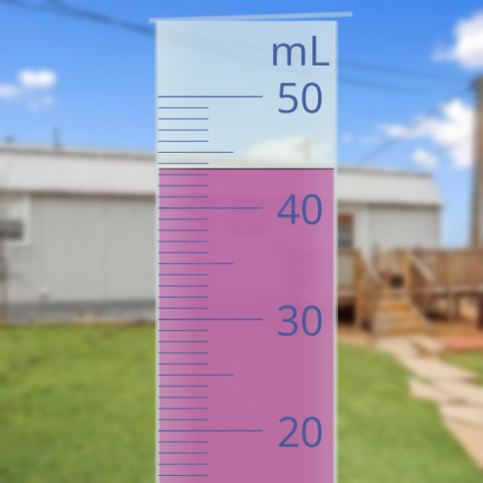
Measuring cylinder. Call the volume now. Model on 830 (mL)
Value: 43.5 (mL)
